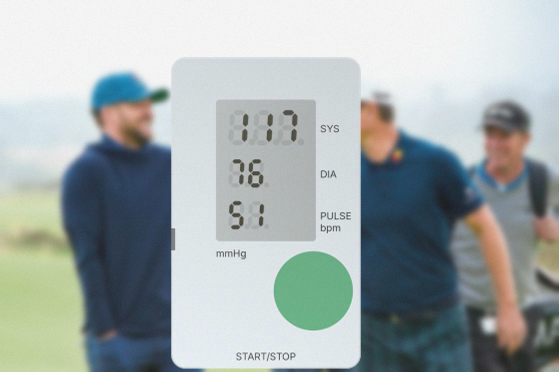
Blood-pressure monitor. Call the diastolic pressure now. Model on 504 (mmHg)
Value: 76 (mmHg)
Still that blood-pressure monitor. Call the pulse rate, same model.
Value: 51 (bpm)
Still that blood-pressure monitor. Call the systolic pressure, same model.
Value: 117 (mmHg)
